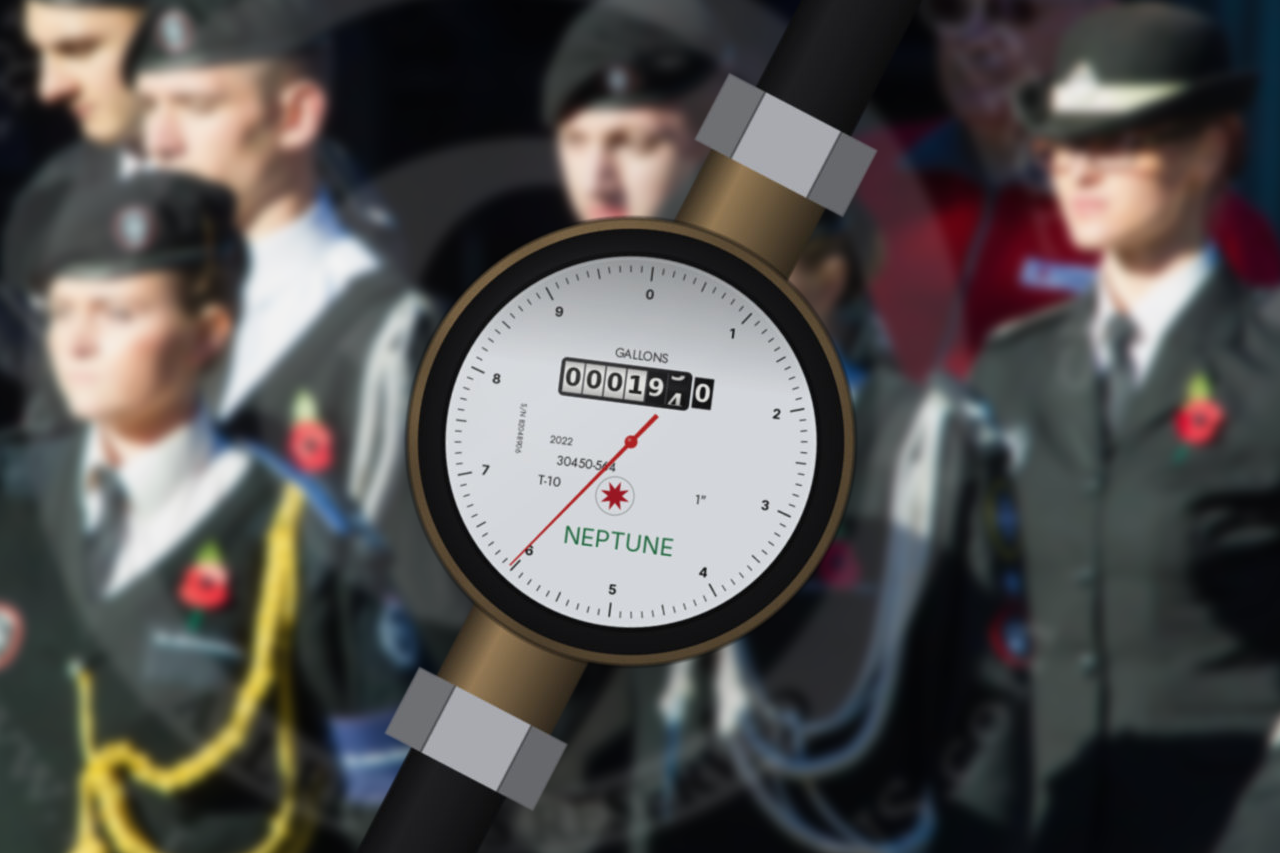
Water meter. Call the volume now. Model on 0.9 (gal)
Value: 1936.0 (gal)
